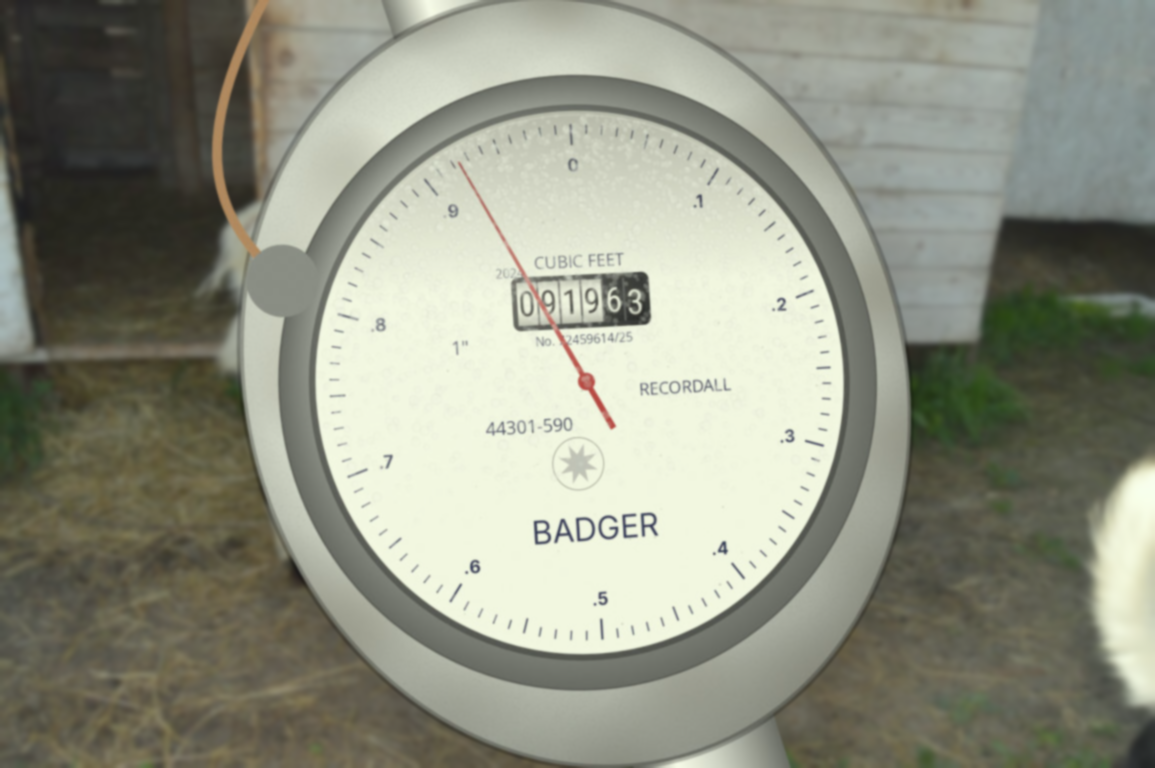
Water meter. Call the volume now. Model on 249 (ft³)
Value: 91962.92 (ft³)
